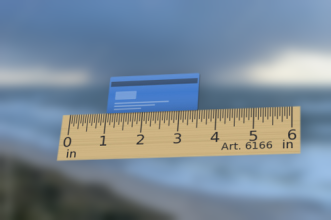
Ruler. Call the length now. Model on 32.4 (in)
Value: 2.5 (in)
